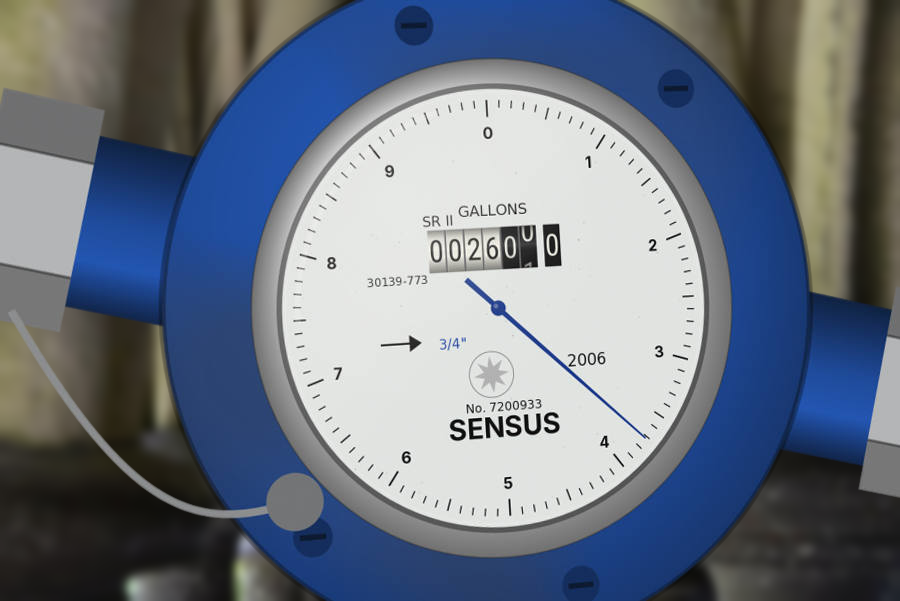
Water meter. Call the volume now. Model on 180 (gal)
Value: 26003.7 (gal)
